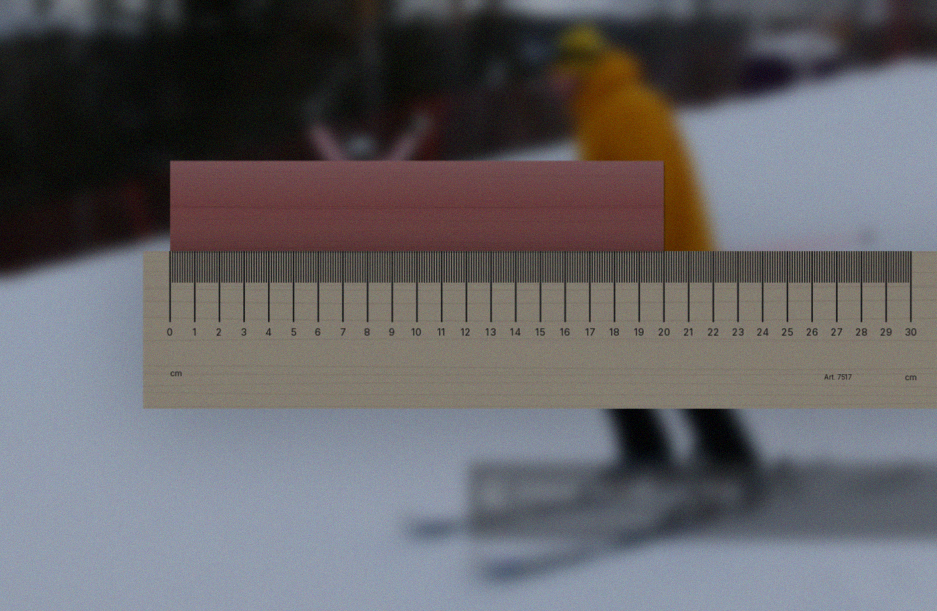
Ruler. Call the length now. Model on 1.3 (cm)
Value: 20 (cm)
